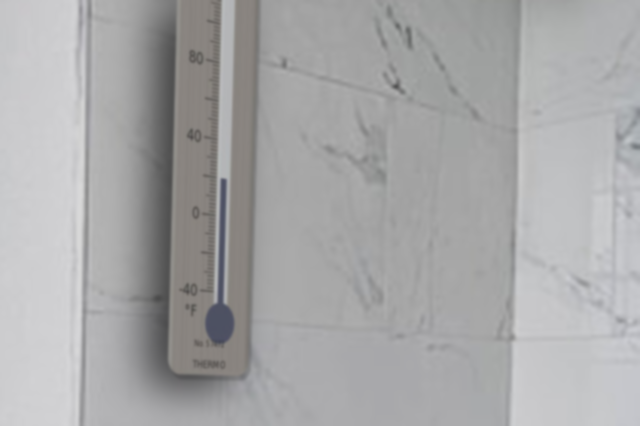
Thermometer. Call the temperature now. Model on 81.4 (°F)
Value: 20 (°F)
